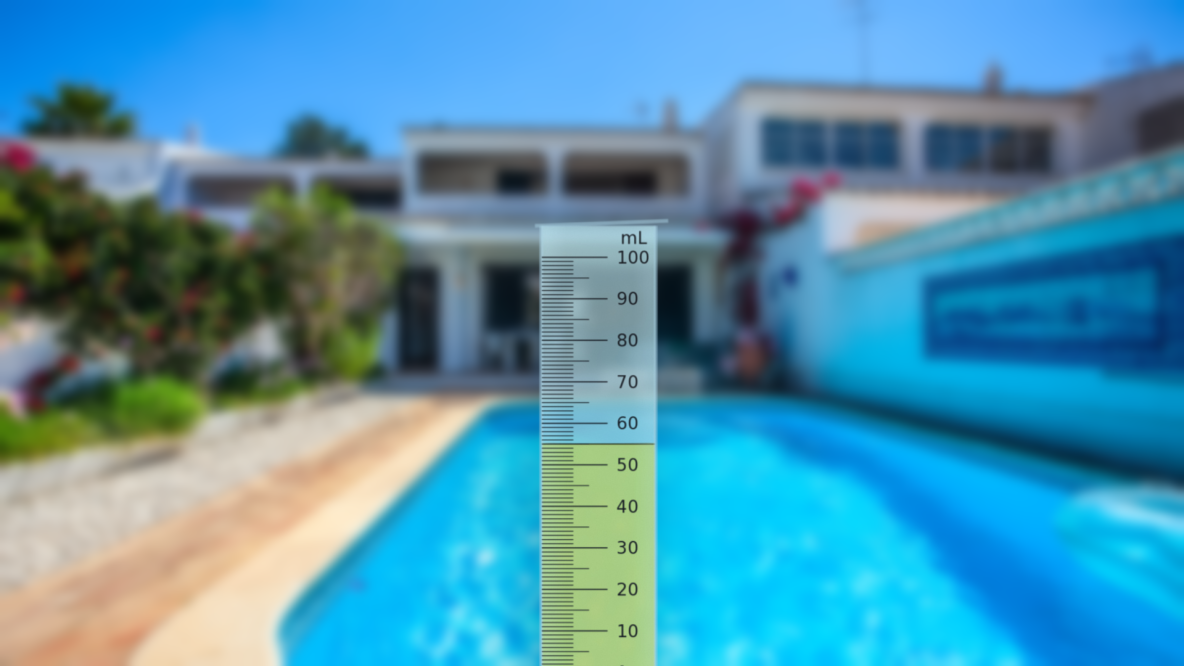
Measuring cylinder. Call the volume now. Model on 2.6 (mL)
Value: 55 (mL)
